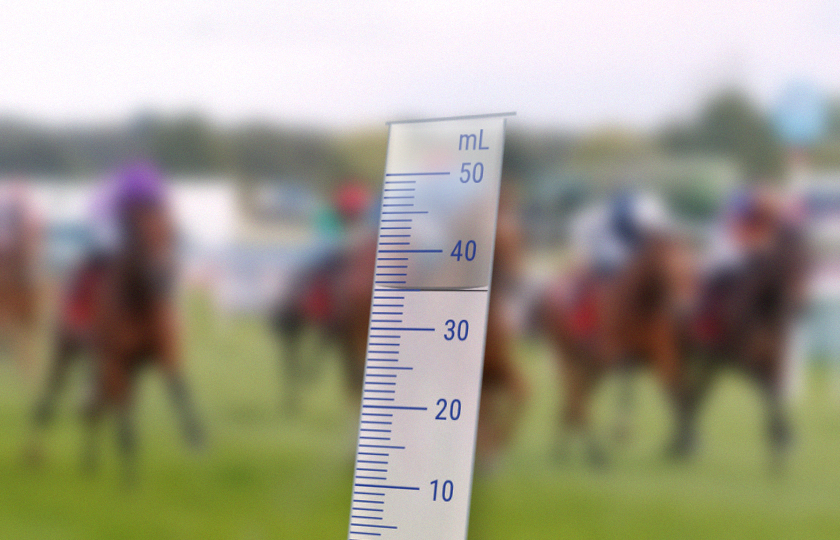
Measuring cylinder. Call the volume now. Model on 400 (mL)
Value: 35 (mL)
